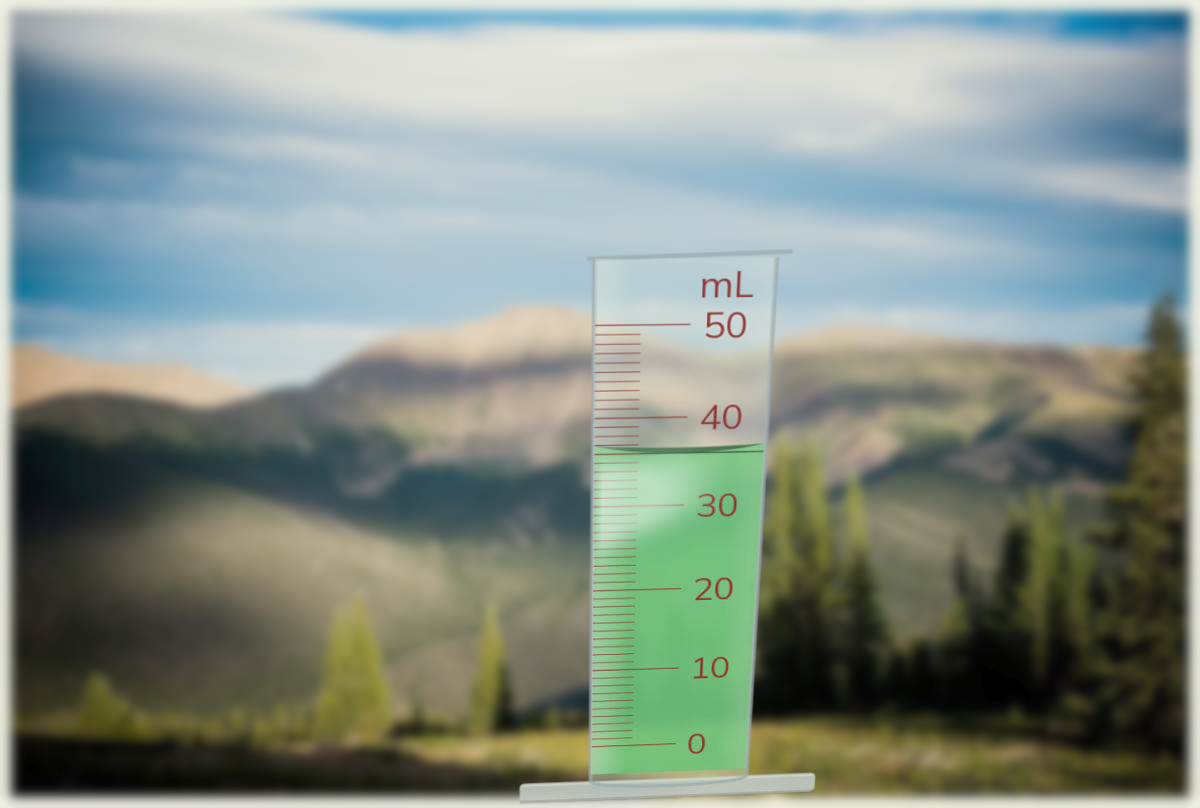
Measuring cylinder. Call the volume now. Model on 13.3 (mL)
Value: 36 (mL)
